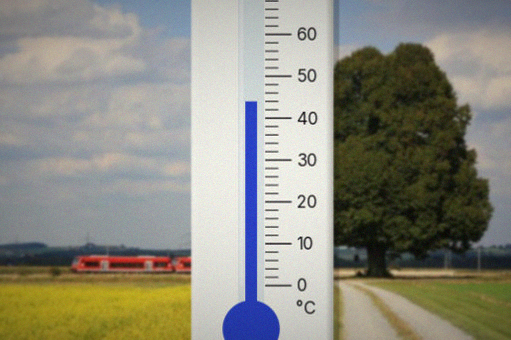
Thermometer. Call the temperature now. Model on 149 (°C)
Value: 44 (°C)
